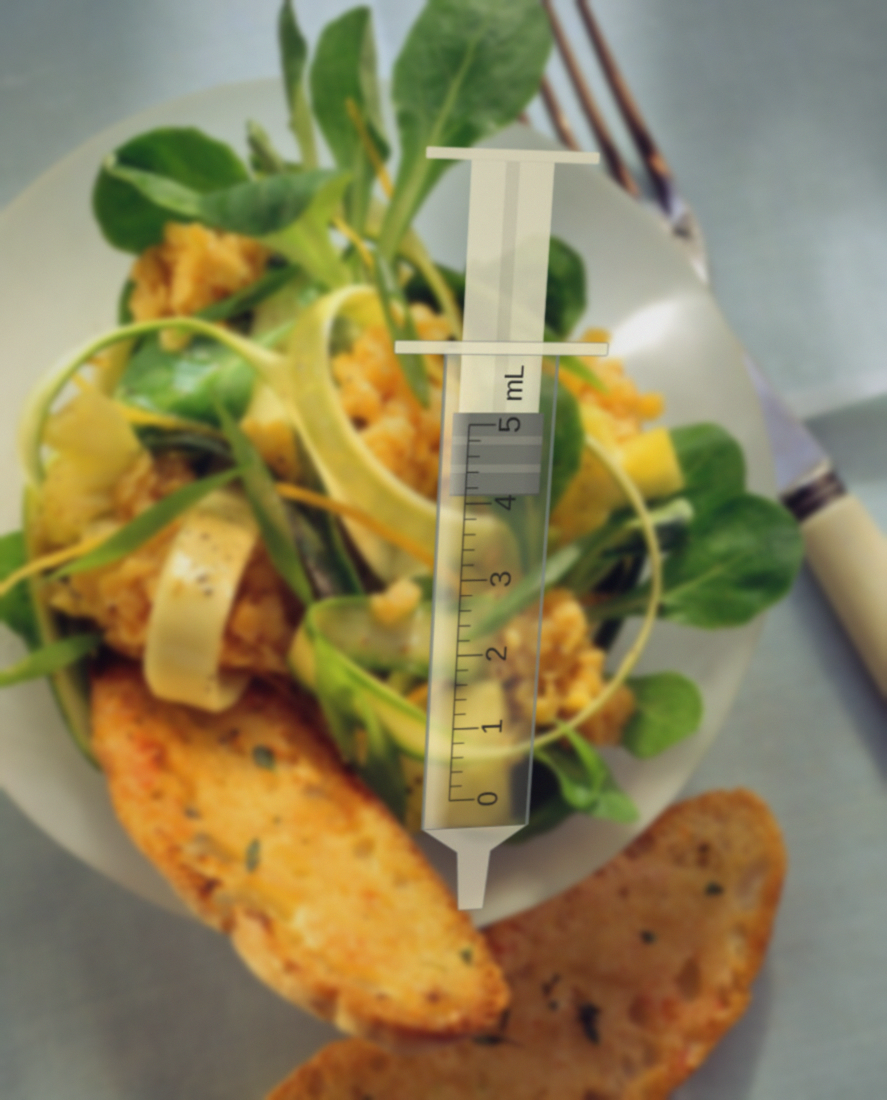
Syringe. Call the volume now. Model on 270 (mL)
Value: 4.1 (mL)
